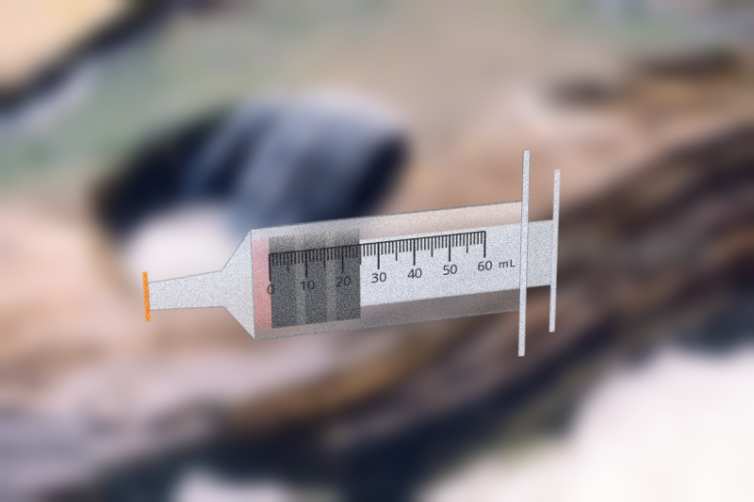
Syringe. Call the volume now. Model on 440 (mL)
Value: 0 (mL)
